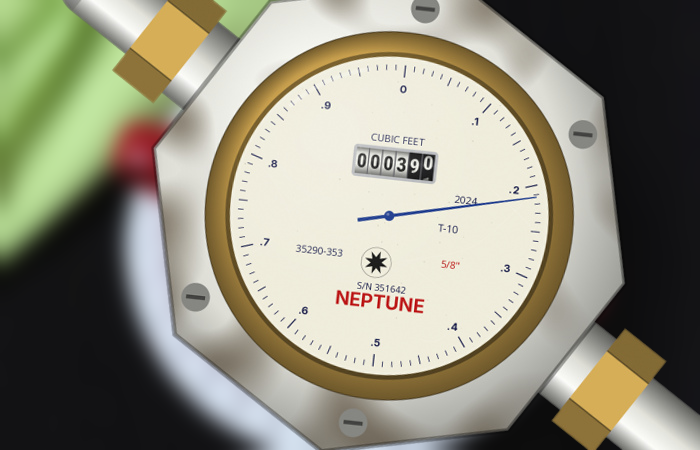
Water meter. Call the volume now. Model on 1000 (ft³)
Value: 390.21 (ft³)
